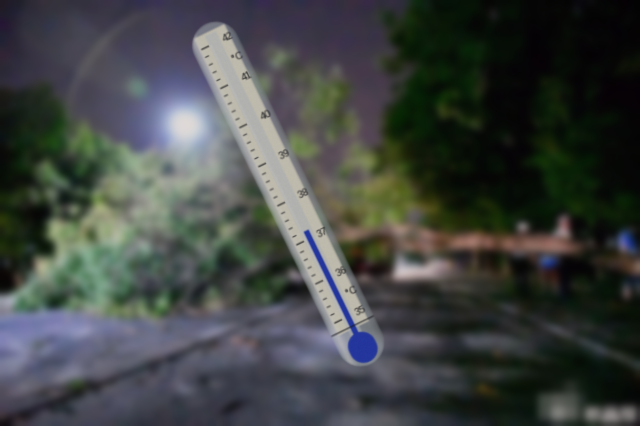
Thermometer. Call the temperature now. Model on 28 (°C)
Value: 37.2 (°C)
